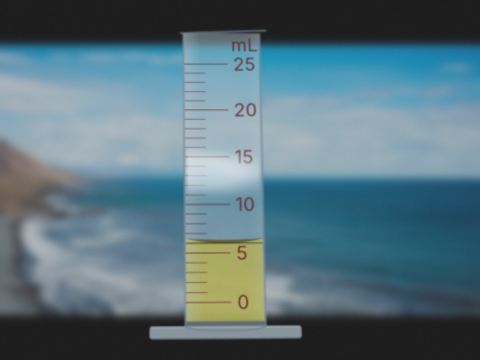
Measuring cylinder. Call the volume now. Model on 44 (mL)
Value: 6 (mL)
